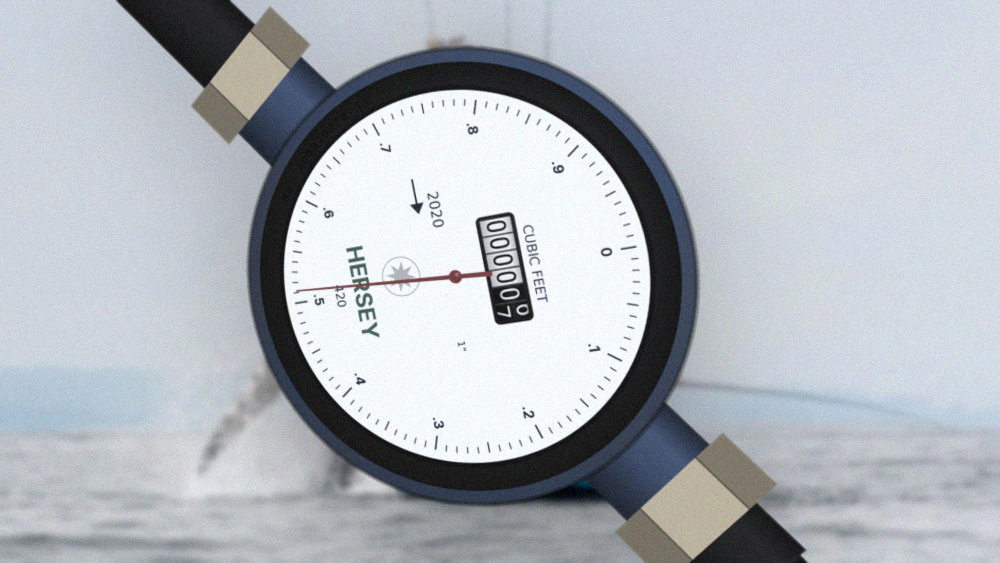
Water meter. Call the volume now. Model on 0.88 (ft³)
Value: 6.51 (ft³)
